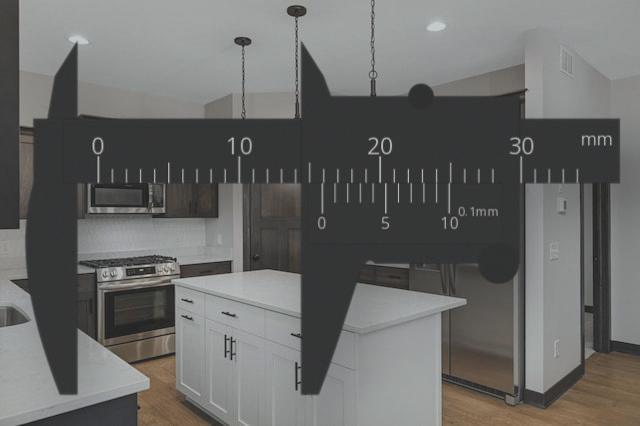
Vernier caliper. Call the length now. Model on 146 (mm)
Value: 15.9 (mm)
